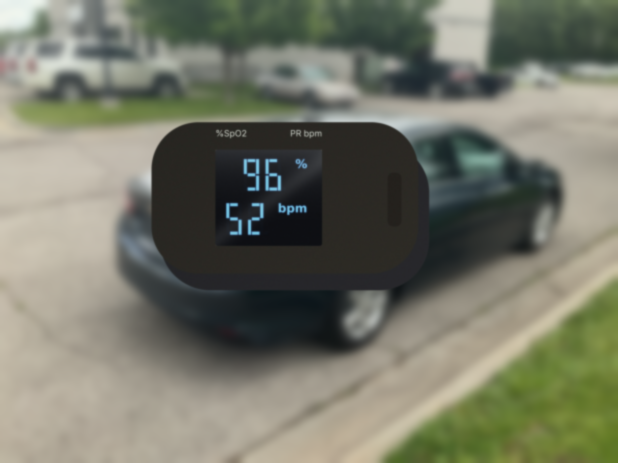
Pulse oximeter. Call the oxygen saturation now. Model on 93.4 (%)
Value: 96 (%)
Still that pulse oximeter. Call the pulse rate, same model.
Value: 52 (bpm)
